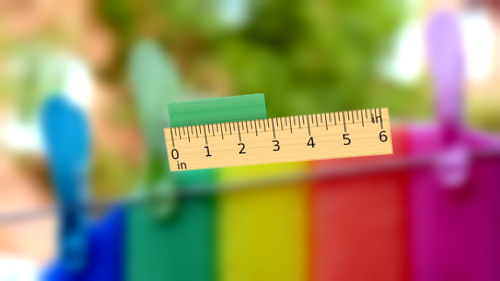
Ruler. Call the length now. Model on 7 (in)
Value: 2.875 (in)
